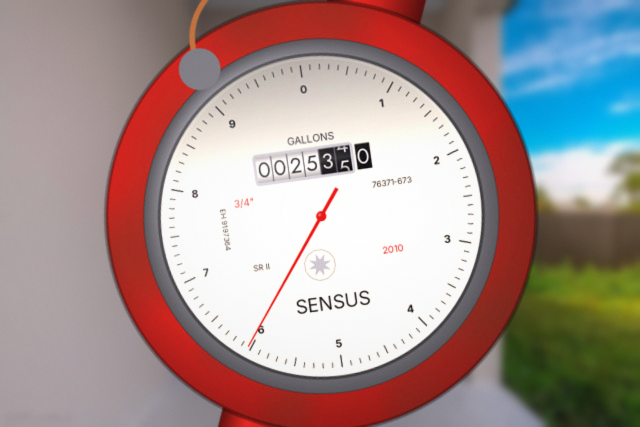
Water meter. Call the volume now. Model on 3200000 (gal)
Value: 25346.0 (gal)
